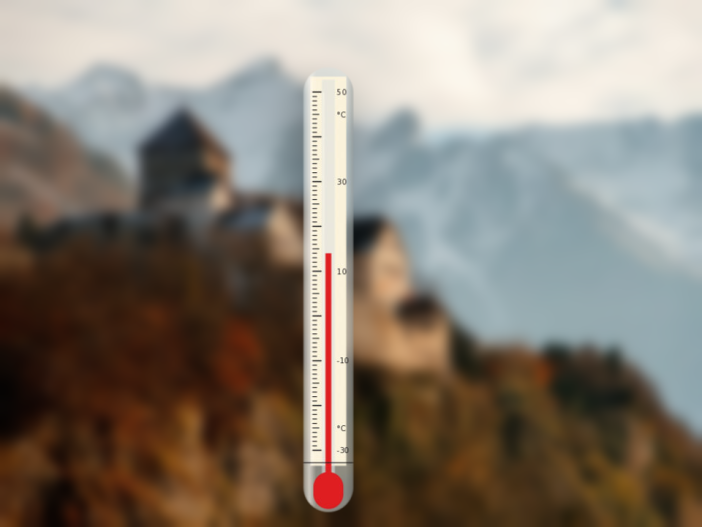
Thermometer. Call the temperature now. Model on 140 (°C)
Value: 14 (°C)
